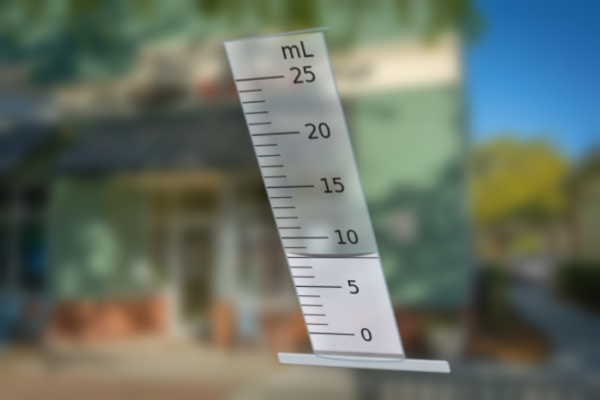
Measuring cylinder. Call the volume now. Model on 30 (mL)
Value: 8 (mL)
